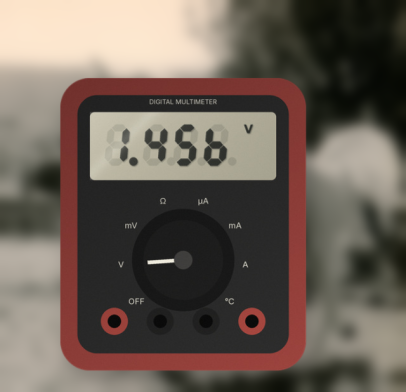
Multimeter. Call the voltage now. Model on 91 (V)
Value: 1.456 (V)
